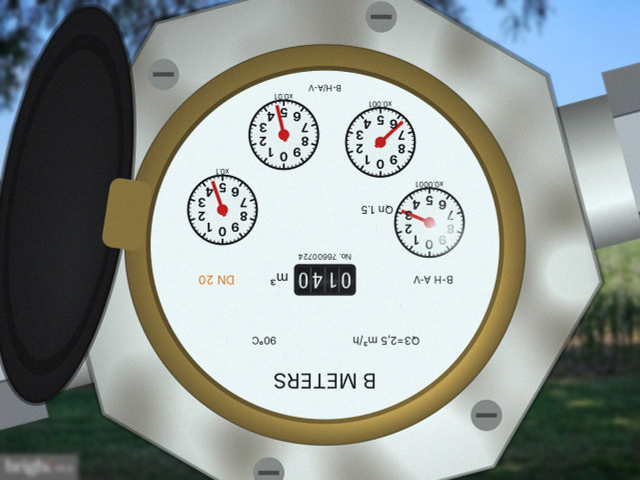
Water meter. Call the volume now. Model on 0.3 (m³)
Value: 140.4463 (m³)
